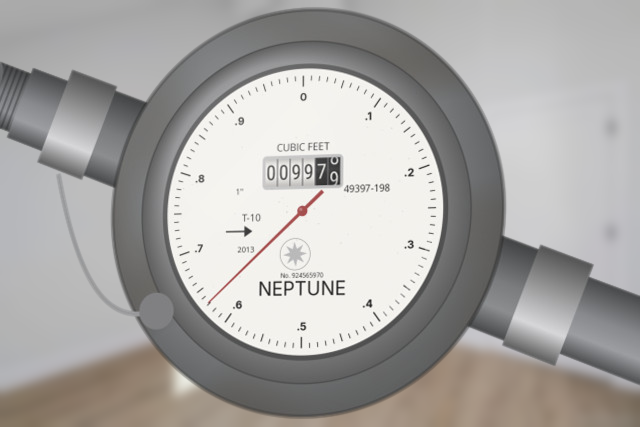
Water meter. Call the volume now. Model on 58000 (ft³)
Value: 9978.63 (ft³)
